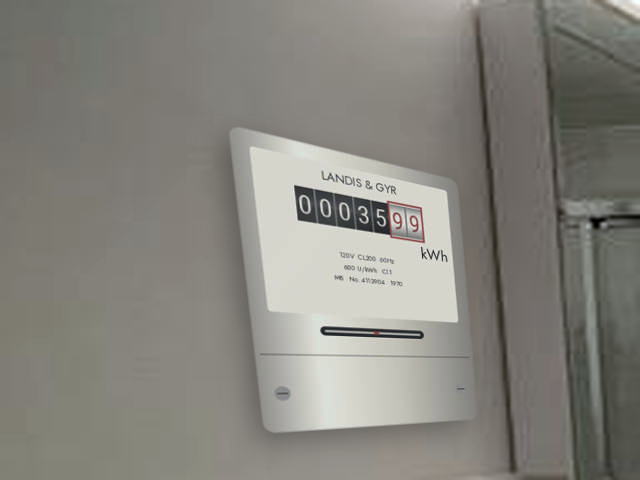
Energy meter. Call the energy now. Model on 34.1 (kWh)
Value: 35.99 (kWh)
